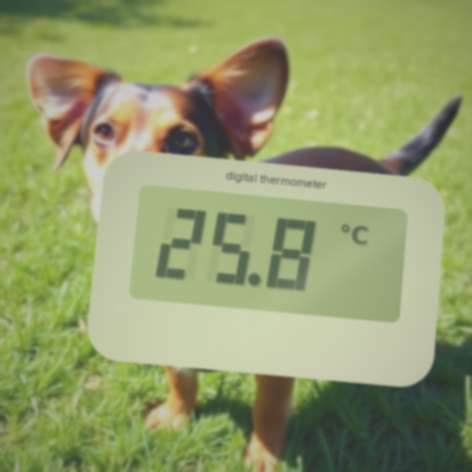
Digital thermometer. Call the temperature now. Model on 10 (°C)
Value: 25.8 (°C)
